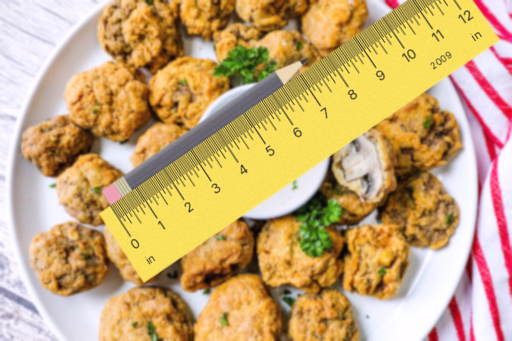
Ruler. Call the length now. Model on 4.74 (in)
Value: 7.5 (in)
